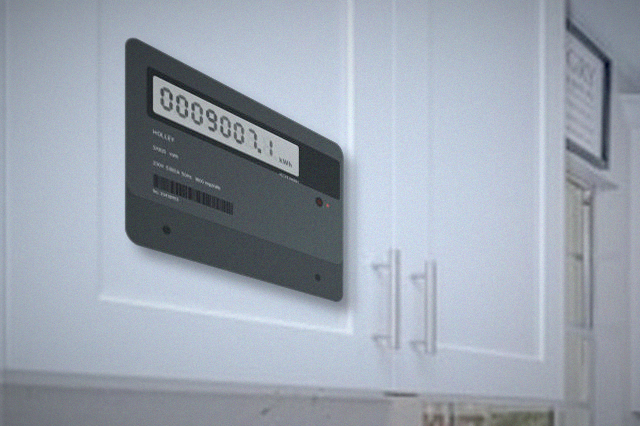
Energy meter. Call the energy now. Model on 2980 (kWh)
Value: 9007.1 (kWh)
